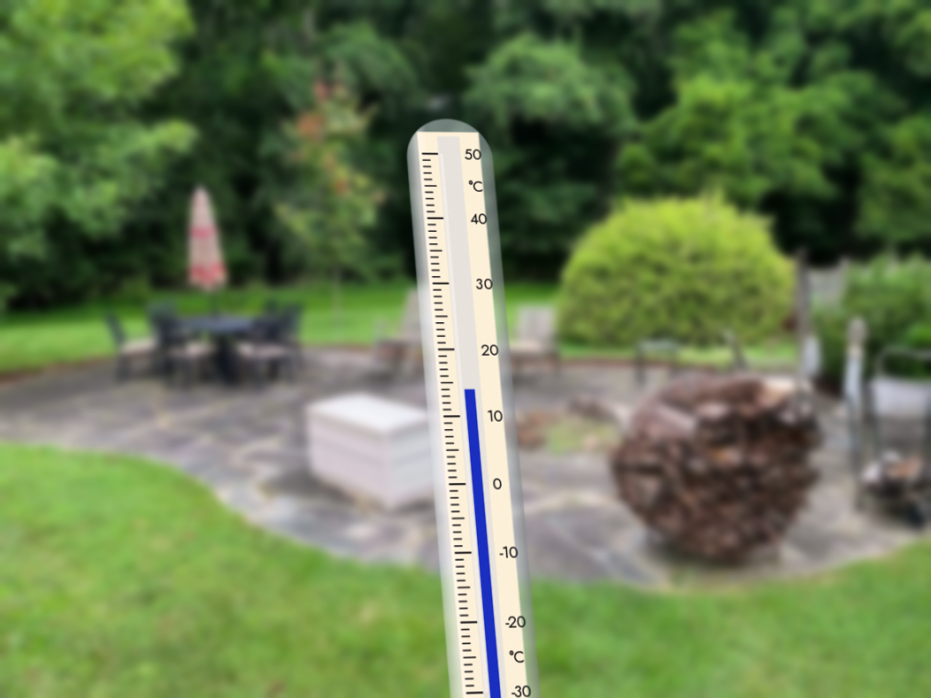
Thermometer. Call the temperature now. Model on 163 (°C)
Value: 14 (°C)
